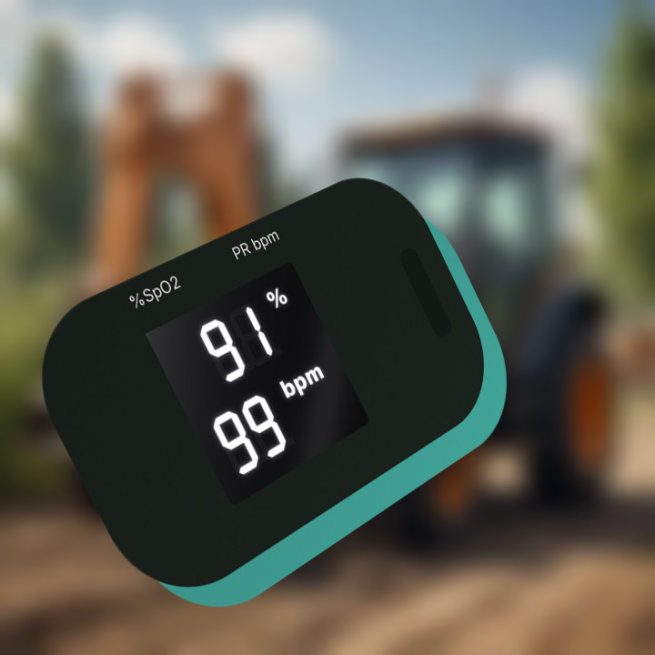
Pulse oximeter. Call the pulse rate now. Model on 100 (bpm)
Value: 99 (bpm)
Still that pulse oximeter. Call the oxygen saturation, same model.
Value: 91 (%)
